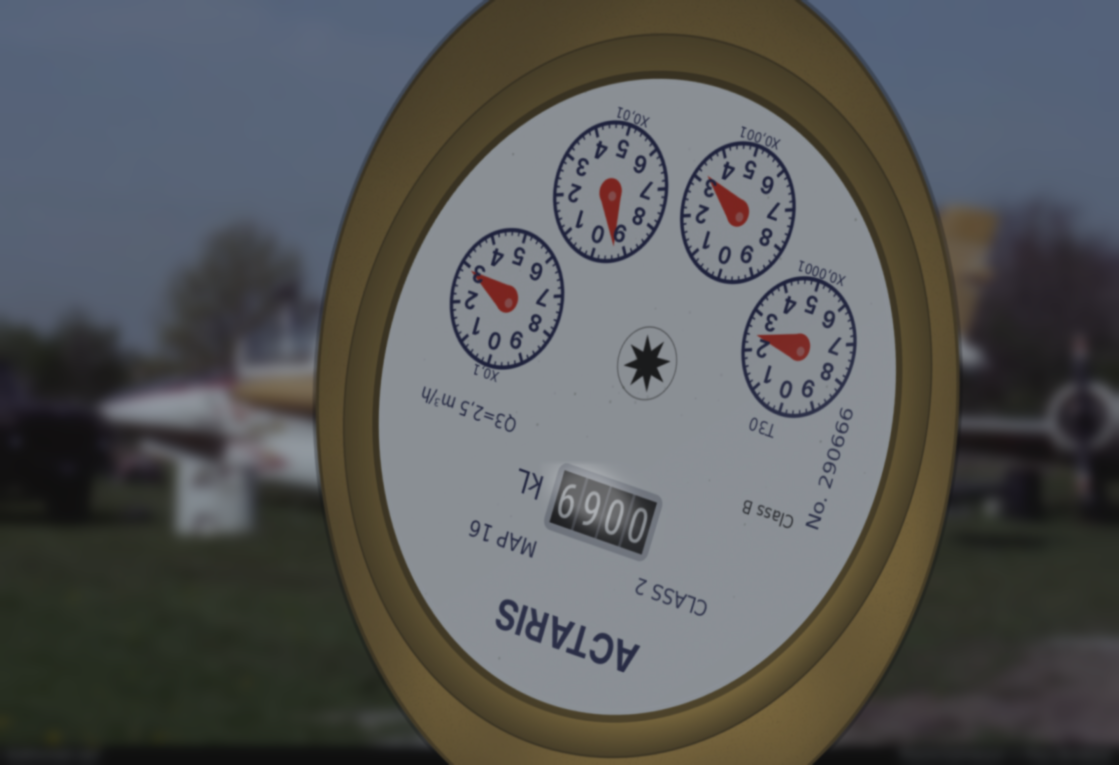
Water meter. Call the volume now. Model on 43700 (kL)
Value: 69.2932 (kL)
